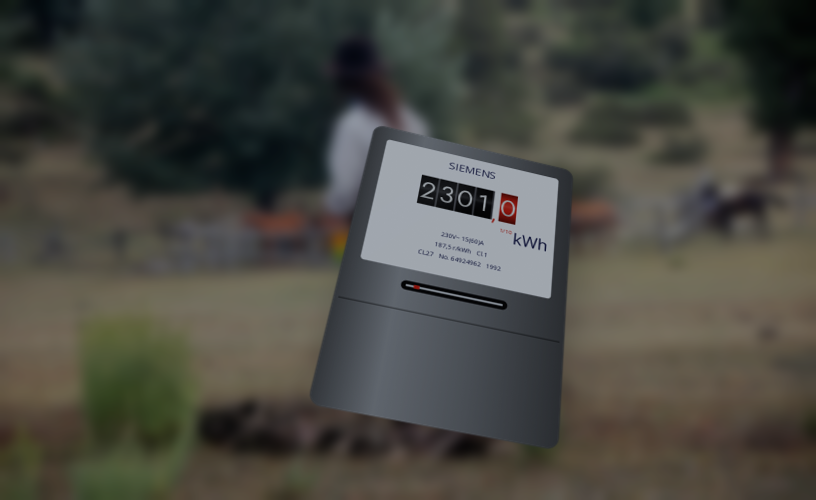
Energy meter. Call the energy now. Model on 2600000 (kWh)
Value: 2301.0 (kWh)
